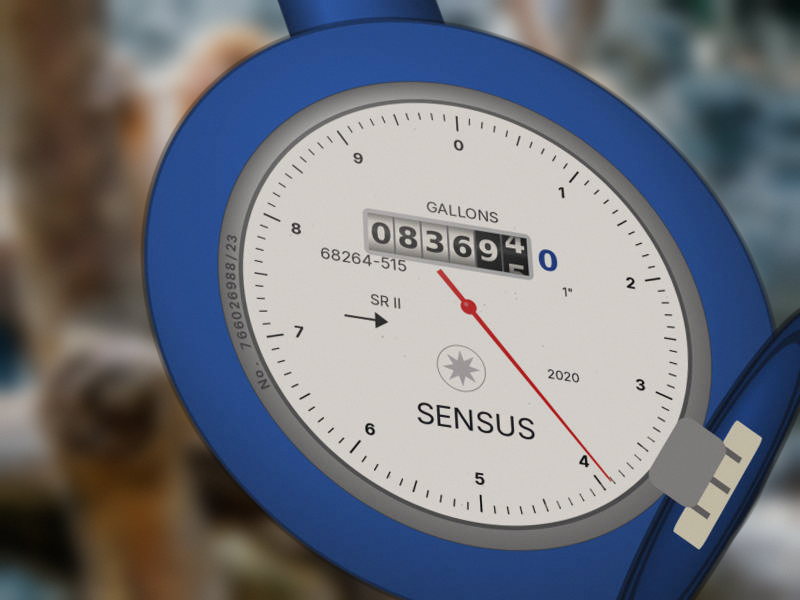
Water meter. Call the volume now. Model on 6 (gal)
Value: 836943.9 (gal)
